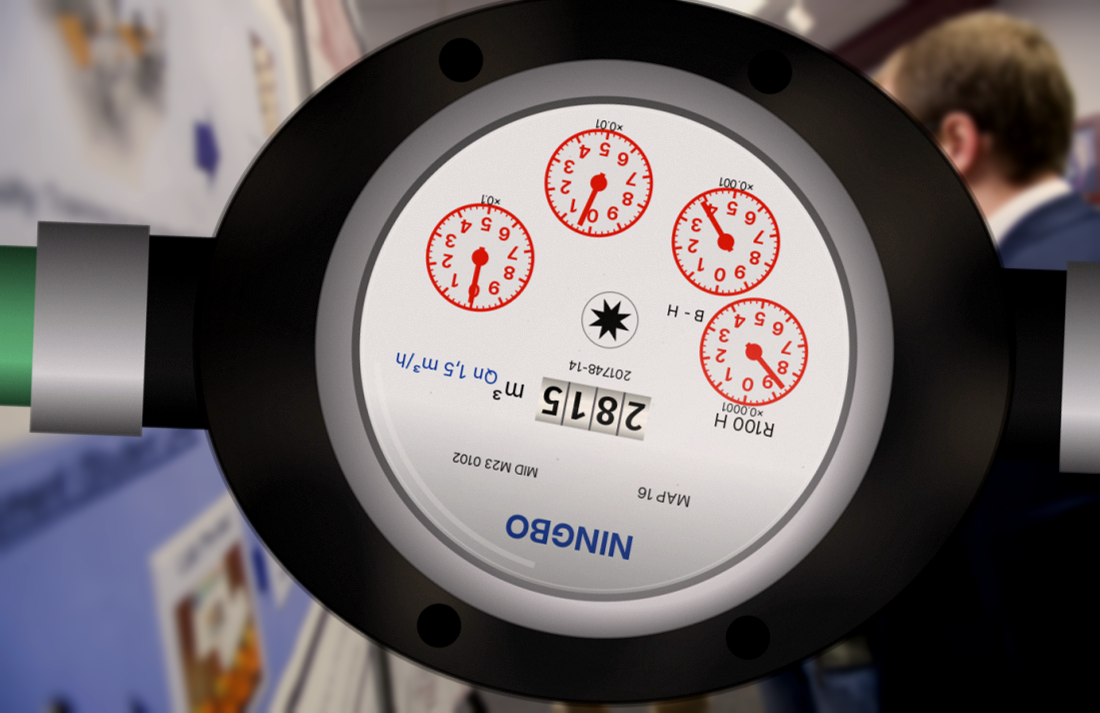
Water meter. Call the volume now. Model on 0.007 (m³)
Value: 2815.0038 (m³)
